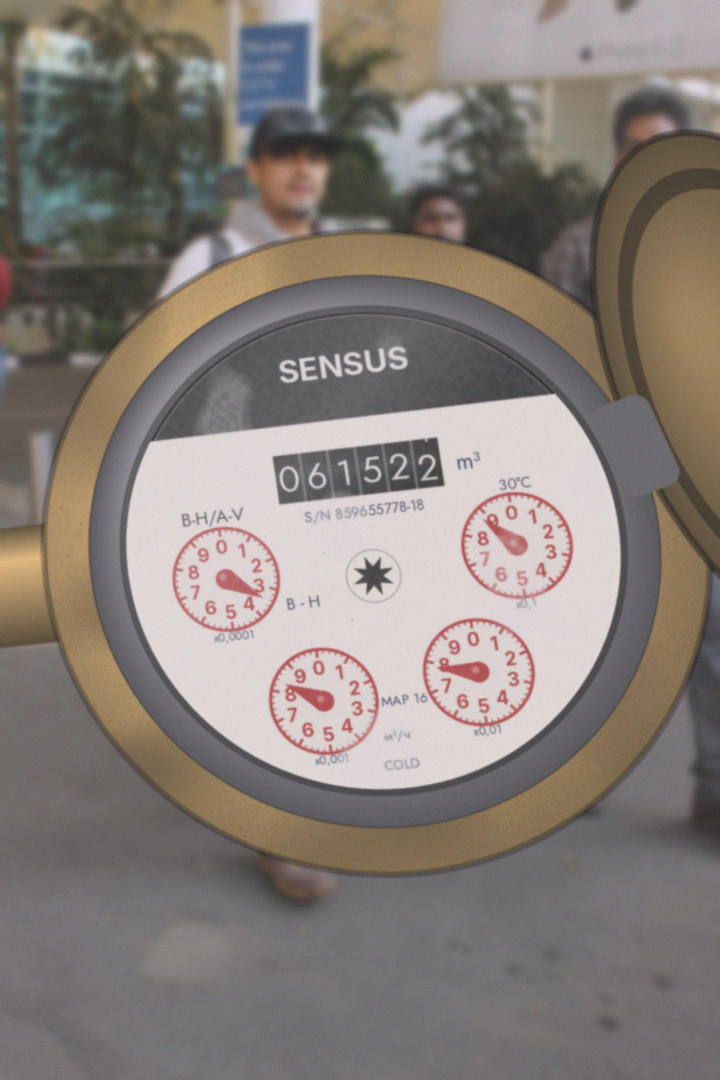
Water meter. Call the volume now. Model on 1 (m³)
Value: 61521.8783 (m³)
